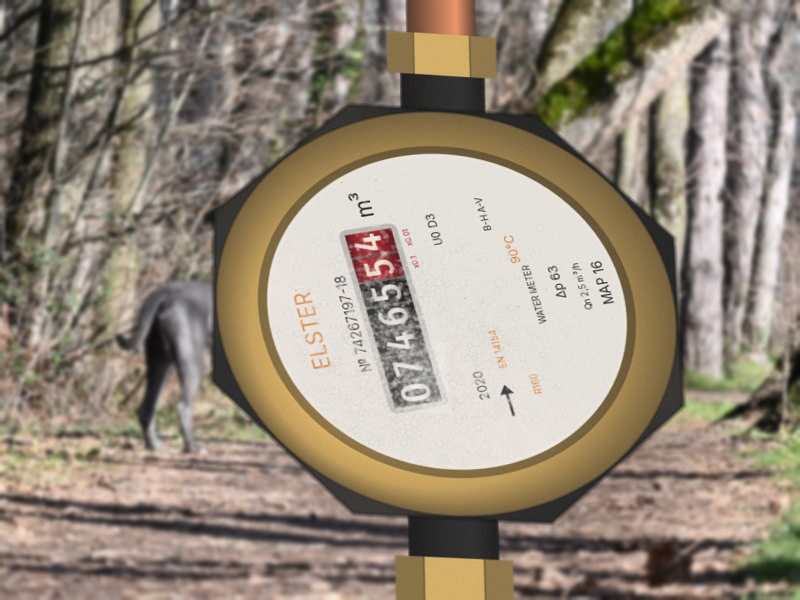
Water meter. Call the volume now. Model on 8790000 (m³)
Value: 7465.54 (m³)
